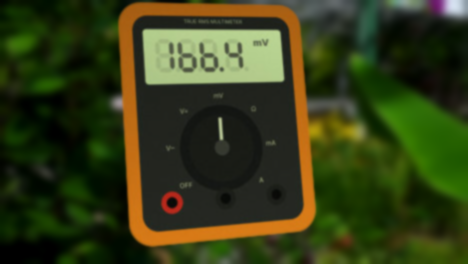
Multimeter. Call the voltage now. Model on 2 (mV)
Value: 166.4 (mV)
